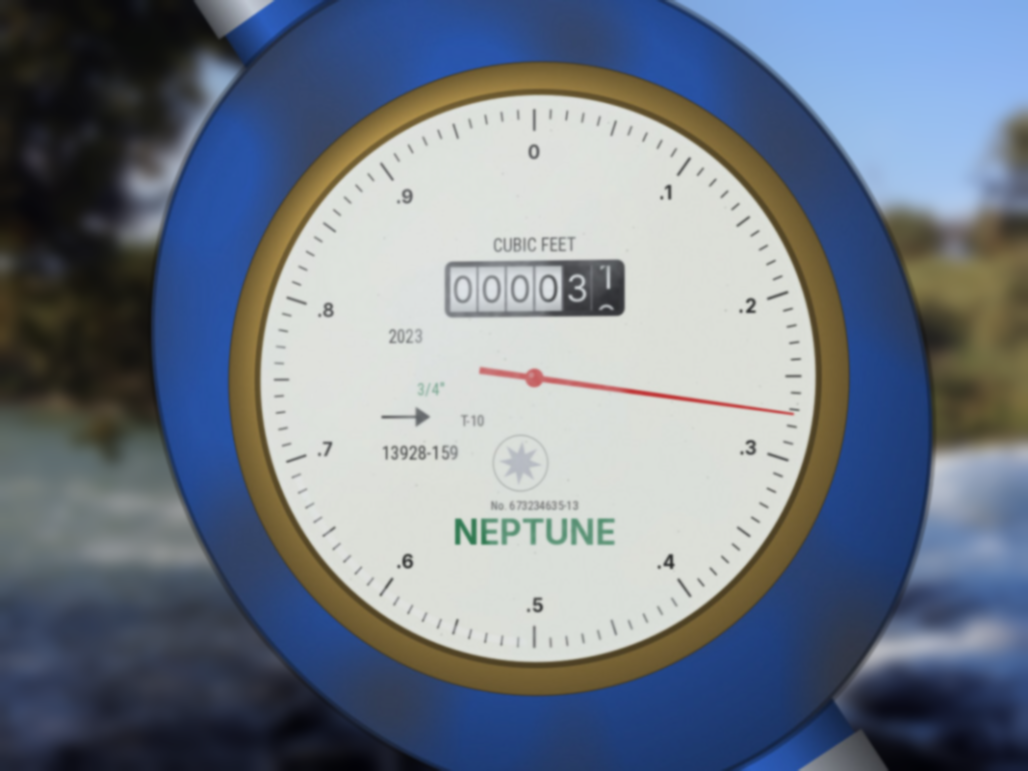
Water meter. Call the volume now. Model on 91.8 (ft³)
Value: 31.27 (ft³)
